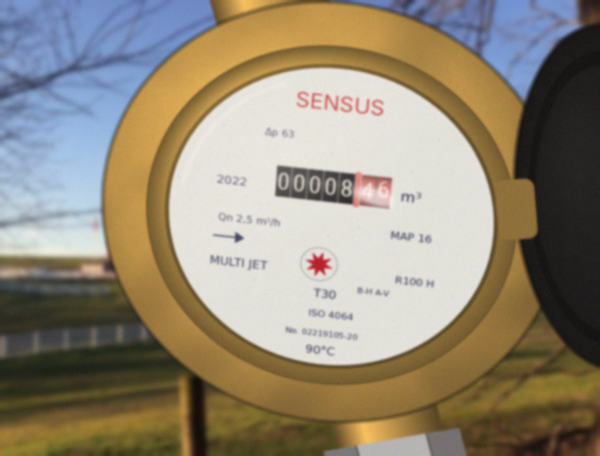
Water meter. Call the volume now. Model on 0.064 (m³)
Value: 8.46 (m³)
